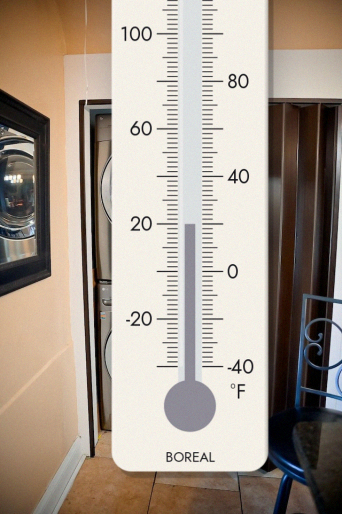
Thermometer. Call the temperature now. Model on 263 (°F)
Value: 20 (°F)
